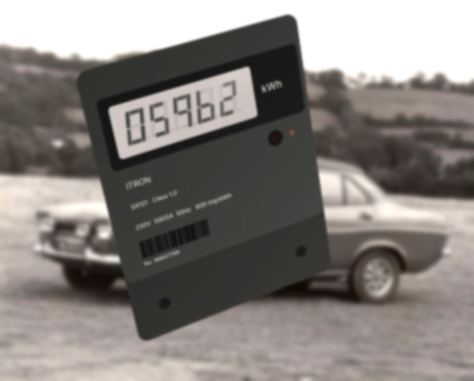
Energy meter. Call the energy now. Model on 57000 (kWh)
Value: 5962 (kWh)
